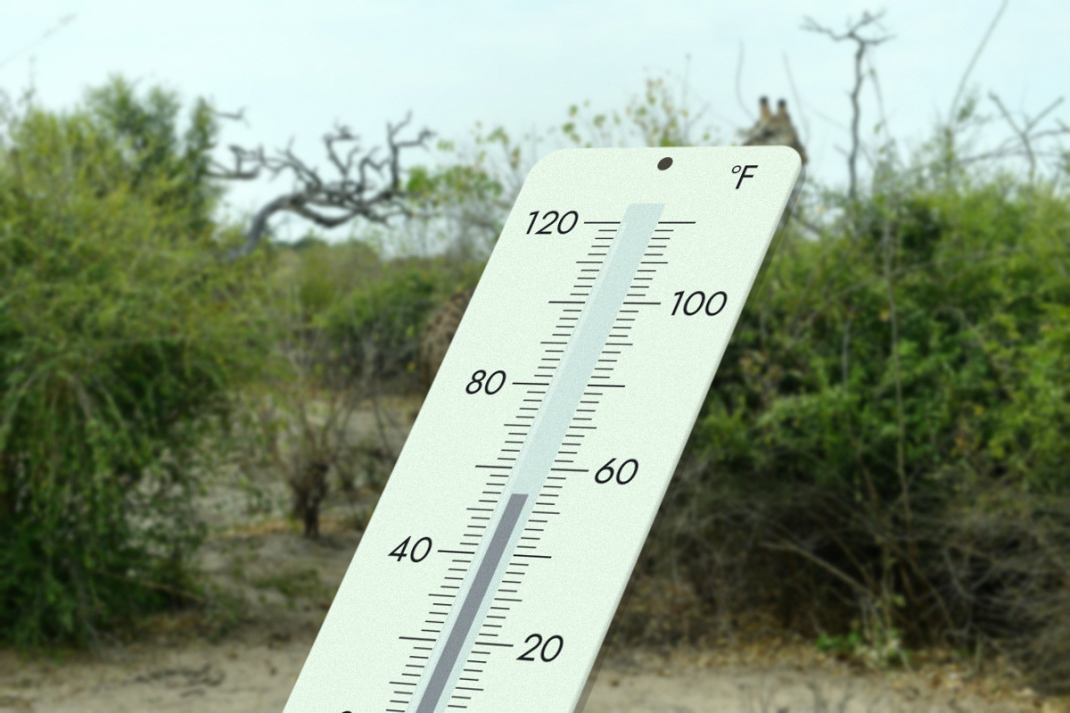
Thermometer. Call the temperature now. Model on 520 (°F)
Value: 54 (°F)
